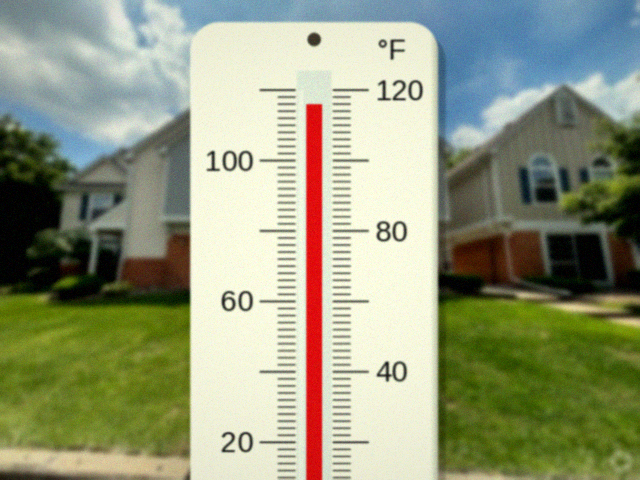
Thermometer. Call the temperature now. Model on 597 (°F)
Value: 116 (°F)
